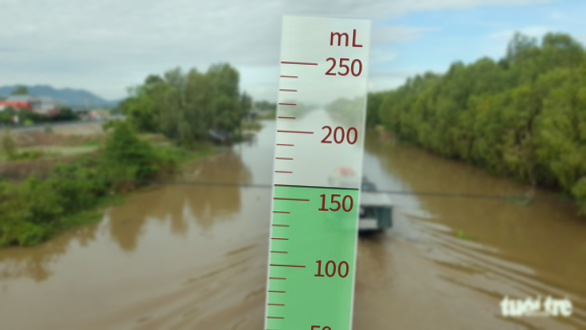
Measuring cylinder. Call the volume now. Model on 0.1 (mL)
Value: 160 (mL)
